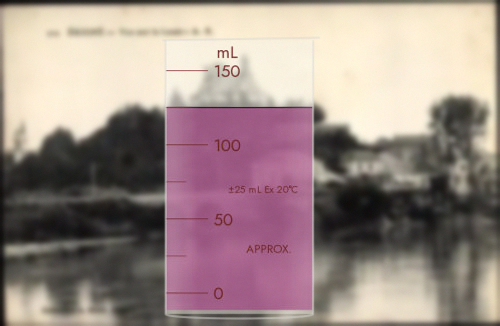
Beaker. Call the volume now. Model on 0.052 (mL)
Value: 125 (mL)
